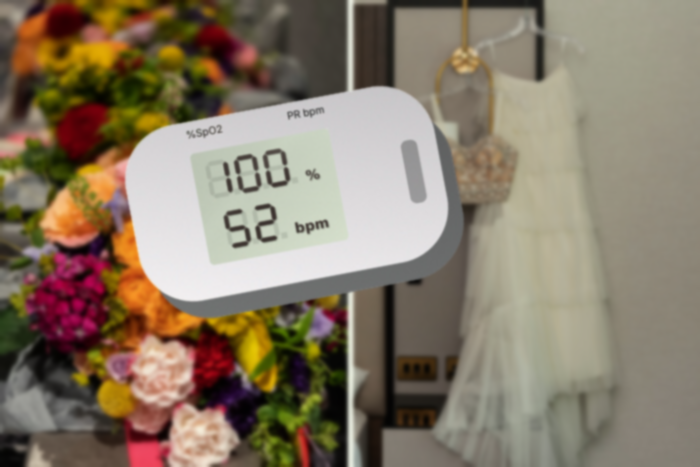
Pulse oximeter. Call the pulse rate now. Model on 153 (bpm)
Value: 52 (bpm)
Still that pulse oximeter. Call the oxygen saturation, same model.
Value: 100 (%)
